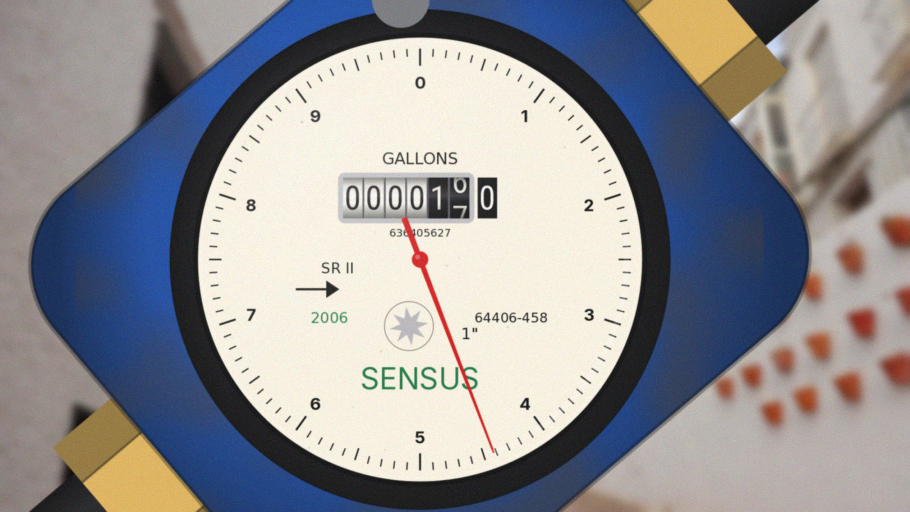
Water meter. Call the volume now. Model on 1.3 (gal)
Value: 164.4 (gal)
